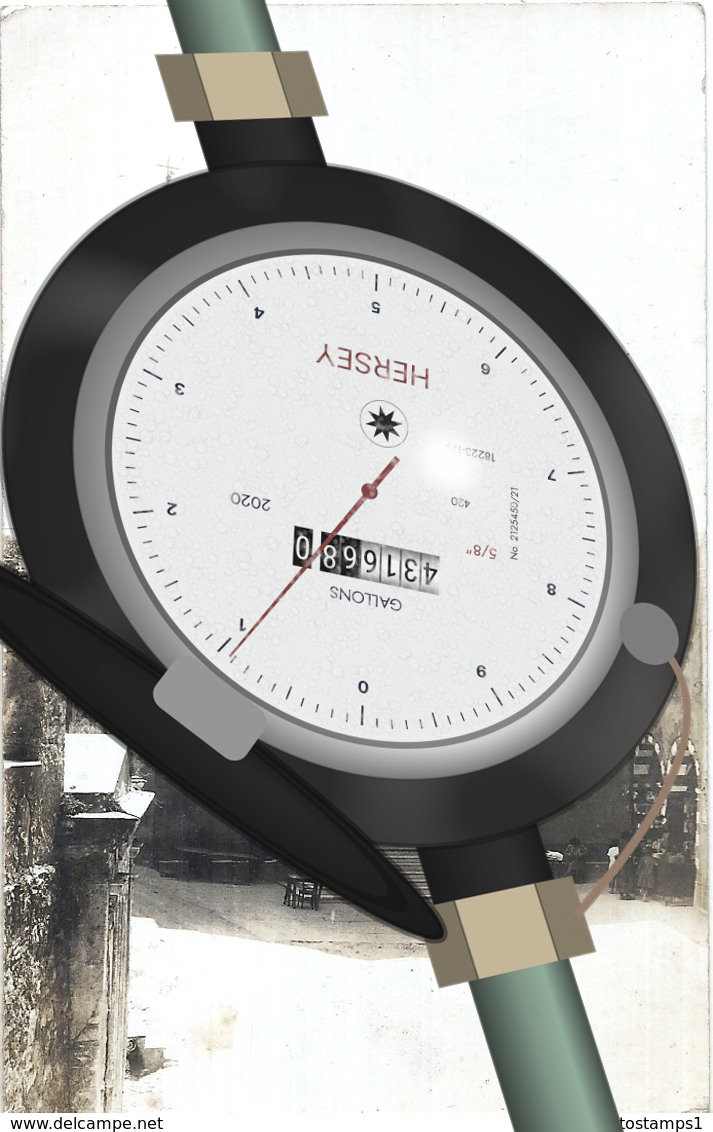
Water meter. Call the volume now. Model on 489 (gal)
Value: 4316680.9 (gal)
